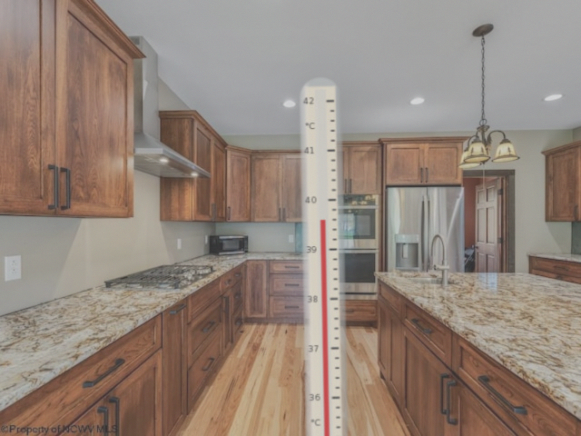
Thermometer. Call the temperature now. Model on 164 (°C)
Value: 39.6 (°C)
